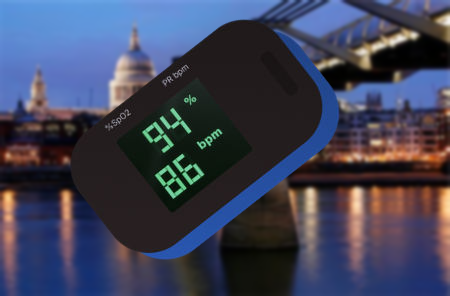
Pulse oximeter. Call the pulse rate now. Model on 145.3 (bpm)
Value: 86 (bpm)
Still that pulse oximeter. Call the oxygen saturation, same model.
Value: 94 (%)
